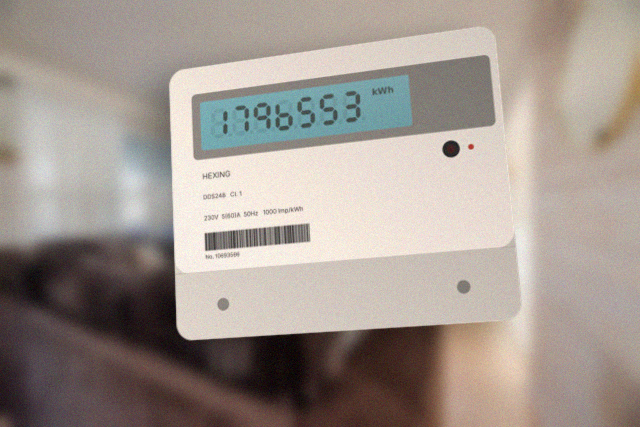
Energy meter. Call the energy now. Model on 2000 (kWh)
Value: 1796553 (kWh)
